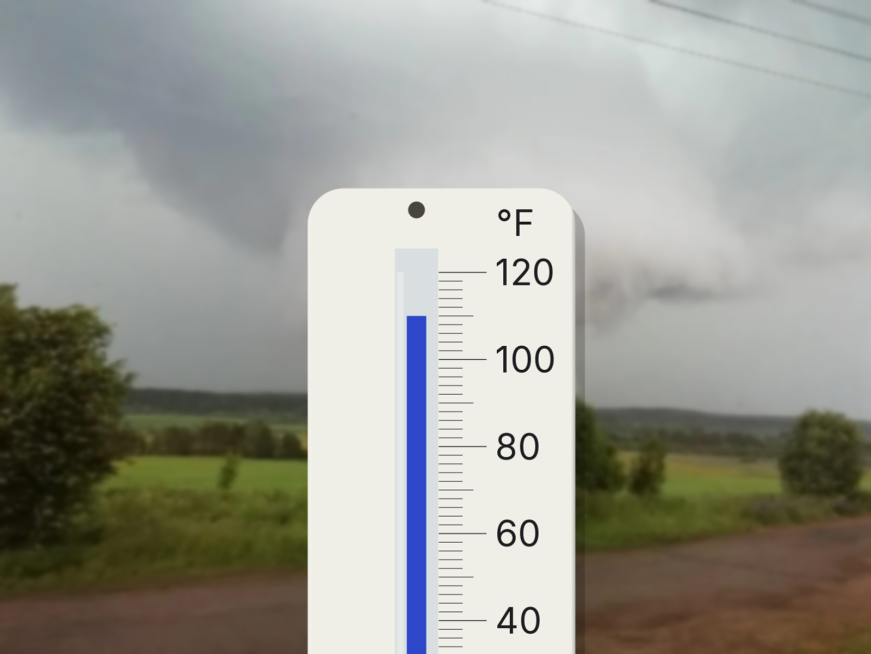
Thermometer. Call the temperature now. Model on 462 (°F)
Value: 110 (°F)
